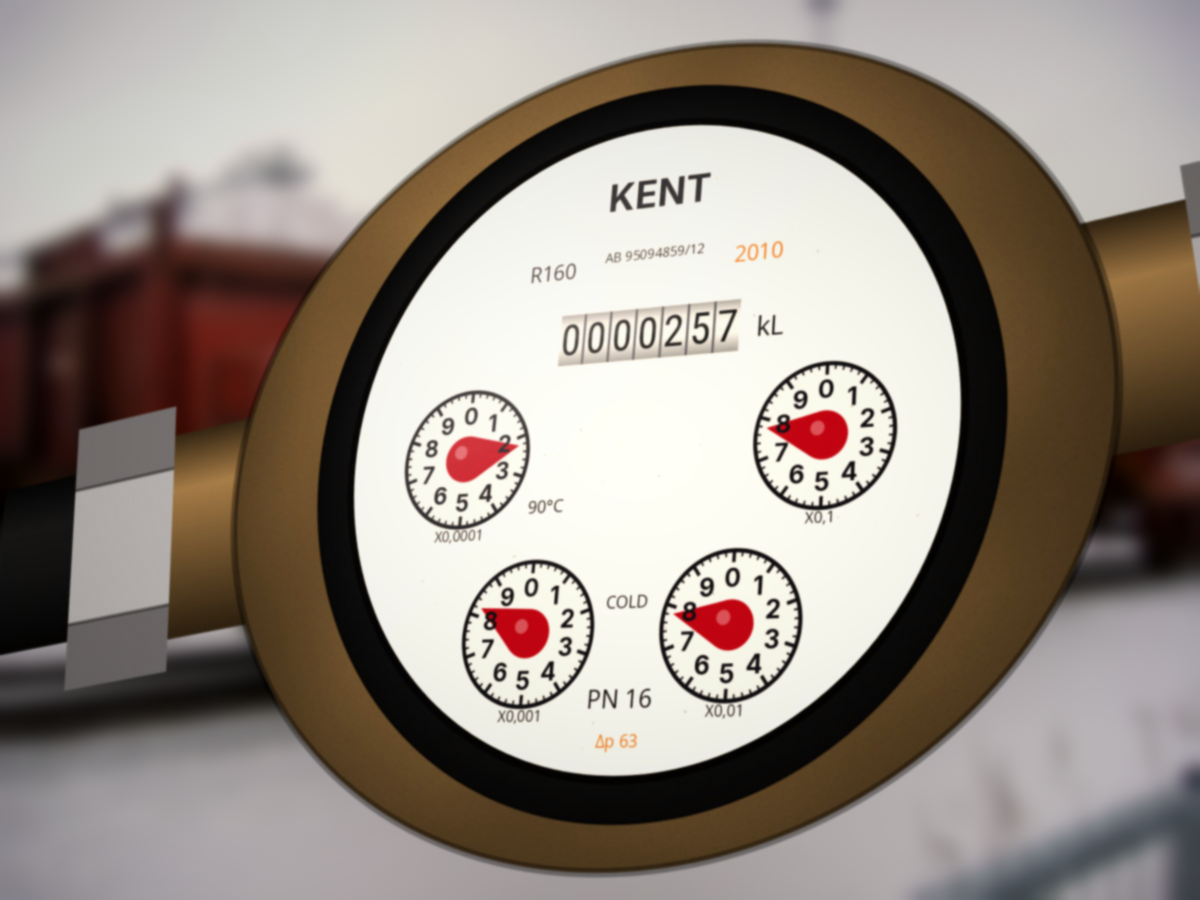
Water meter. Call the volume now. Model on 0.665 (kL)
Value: 257.7782 (kL)
